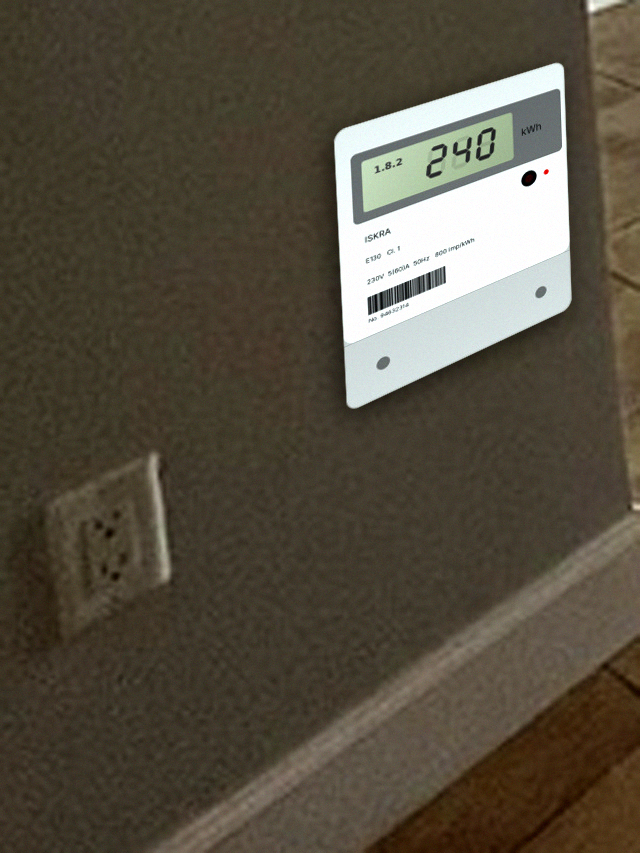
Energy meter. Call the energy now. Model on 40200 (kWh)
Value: 240 (kWh)
